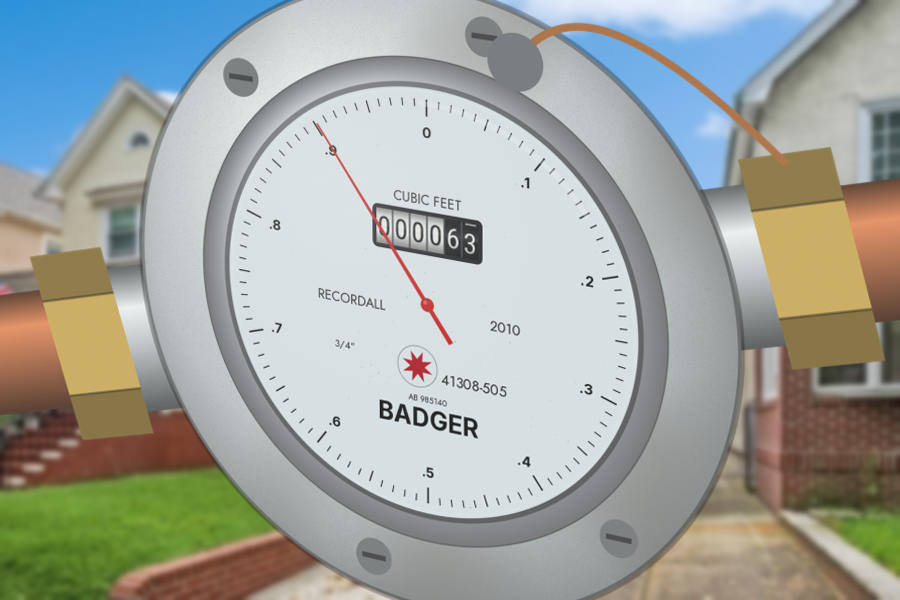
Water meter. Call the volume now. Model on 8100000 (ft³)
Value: 62.90 (ft³)
